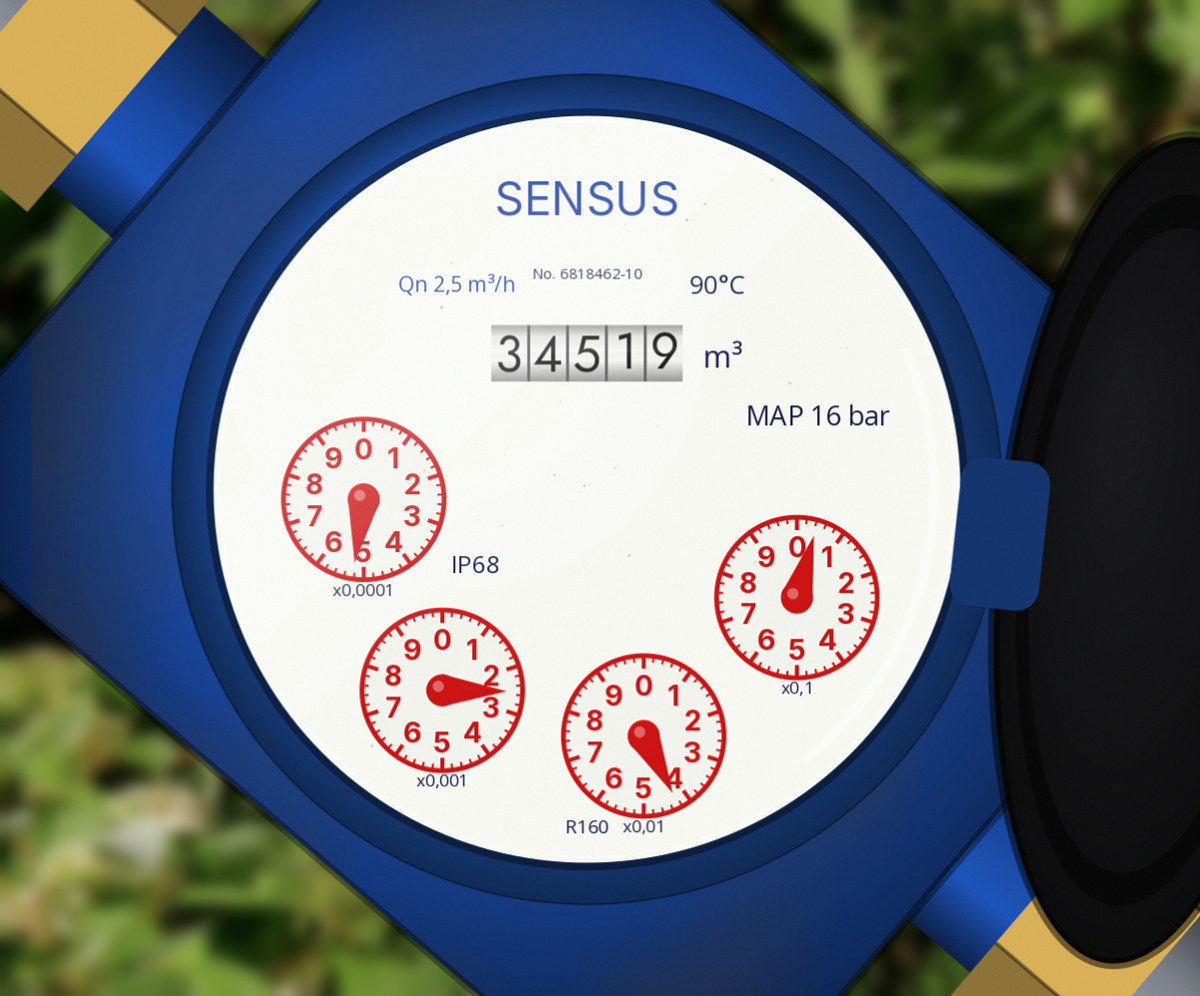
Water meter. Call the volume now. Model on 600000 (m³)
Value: 34519.0425 (m³)
